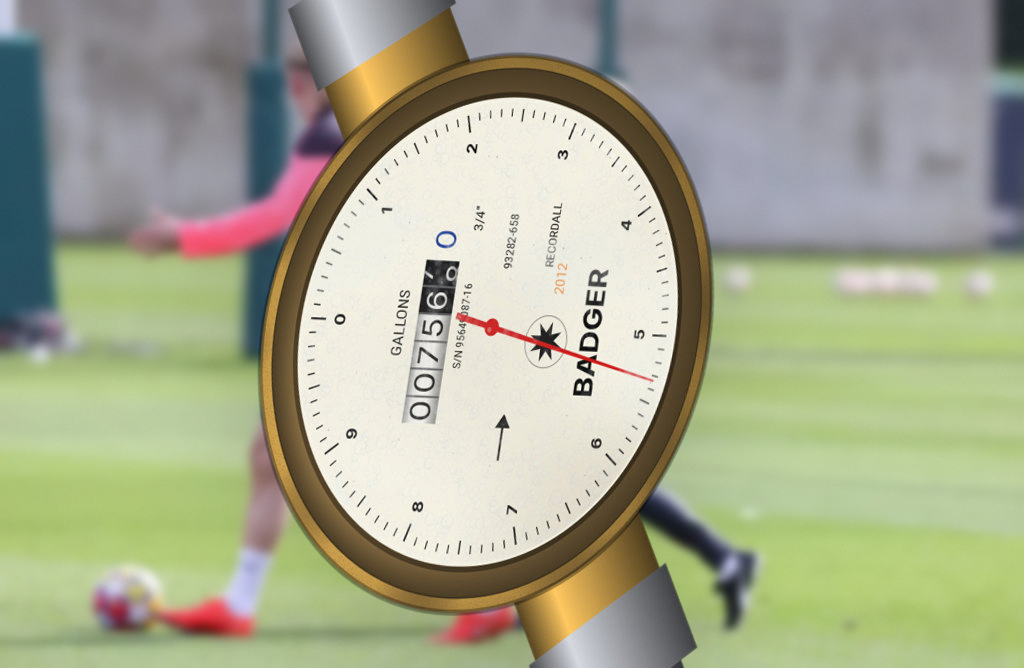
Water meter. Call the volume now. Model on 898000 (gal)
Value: 75675.3 (gal)
